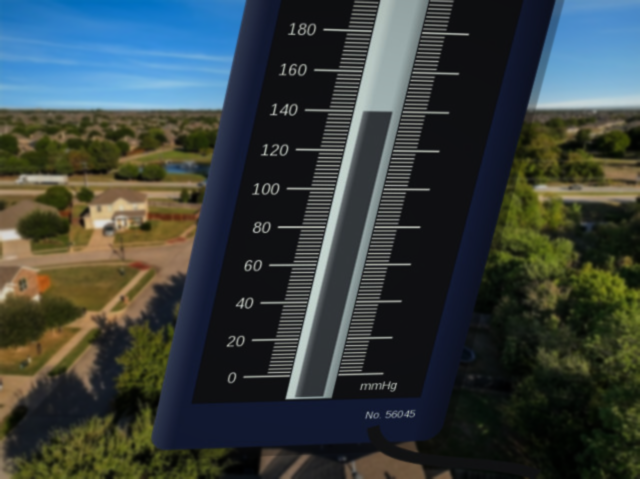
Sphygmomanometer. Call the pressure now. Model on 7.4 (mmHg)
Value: 140 (mmHg)
